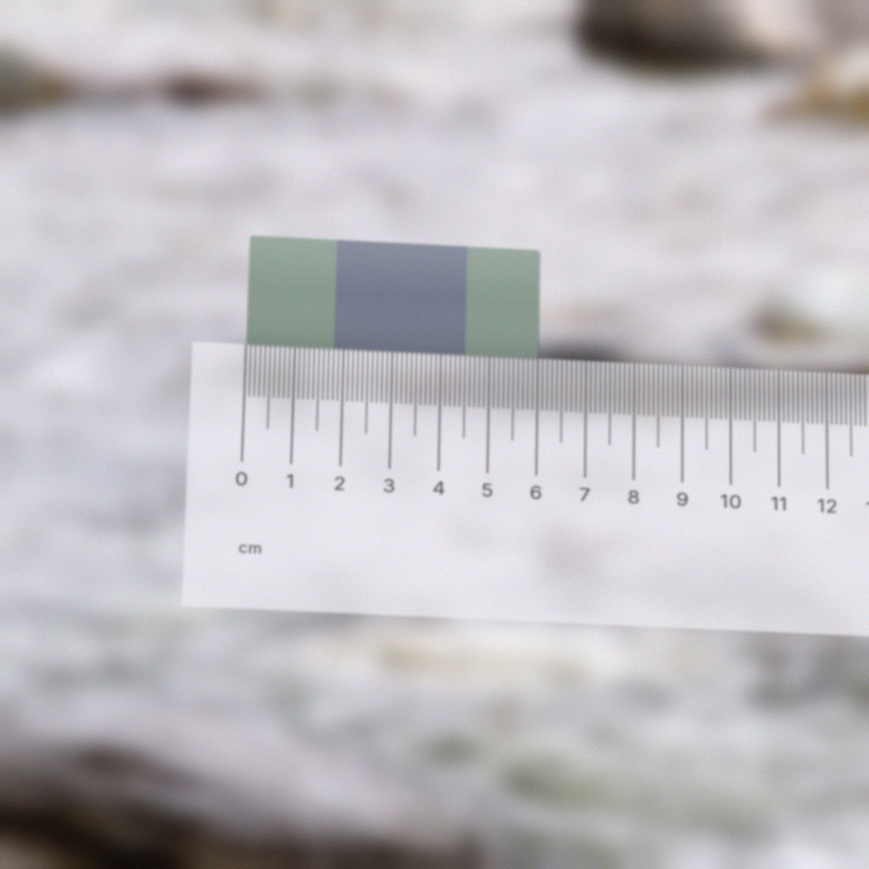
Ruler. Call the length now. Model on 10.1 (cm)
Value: 6 (cm)
